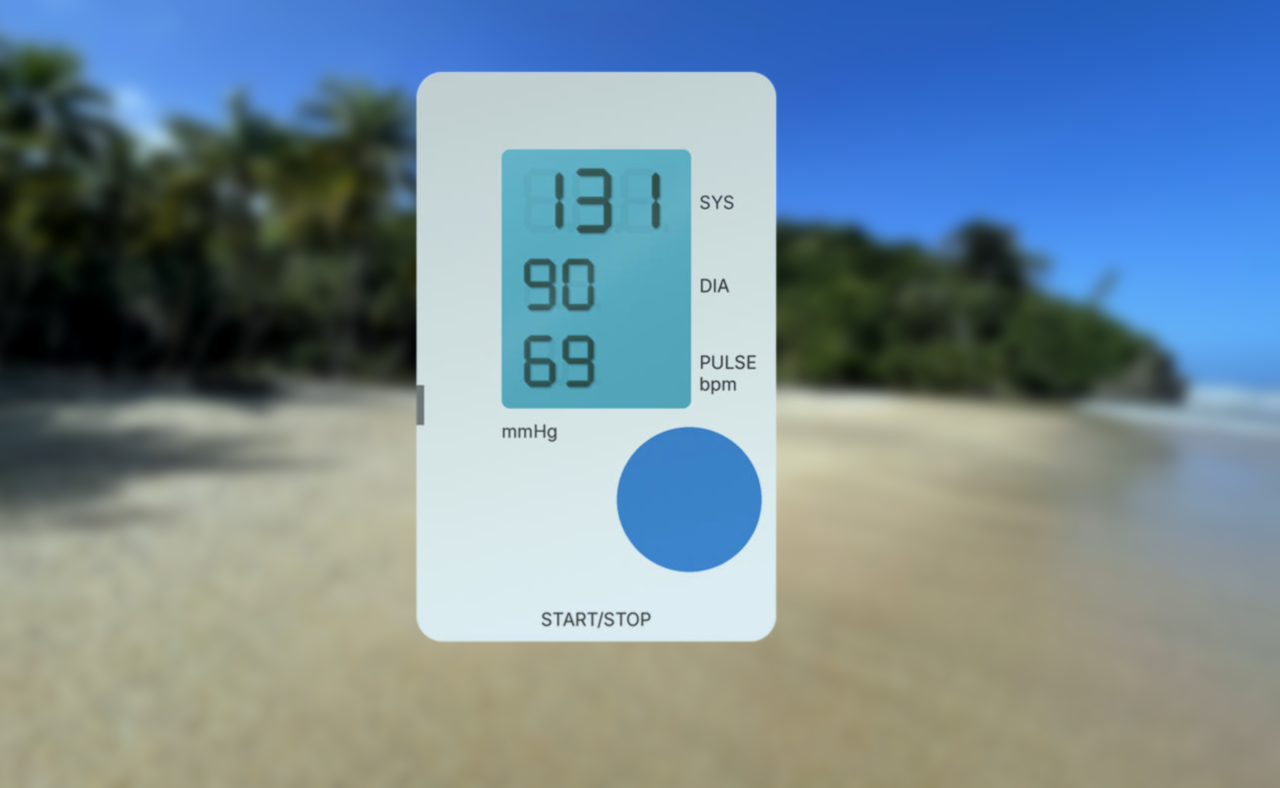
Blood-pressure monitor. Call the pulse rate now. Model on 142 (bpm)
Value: 69 (bpm)
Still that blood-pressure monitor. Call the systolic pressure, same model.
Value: 131 (mmHg)
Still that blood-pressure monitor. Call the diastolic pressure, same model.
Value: 90 (mmHg)
